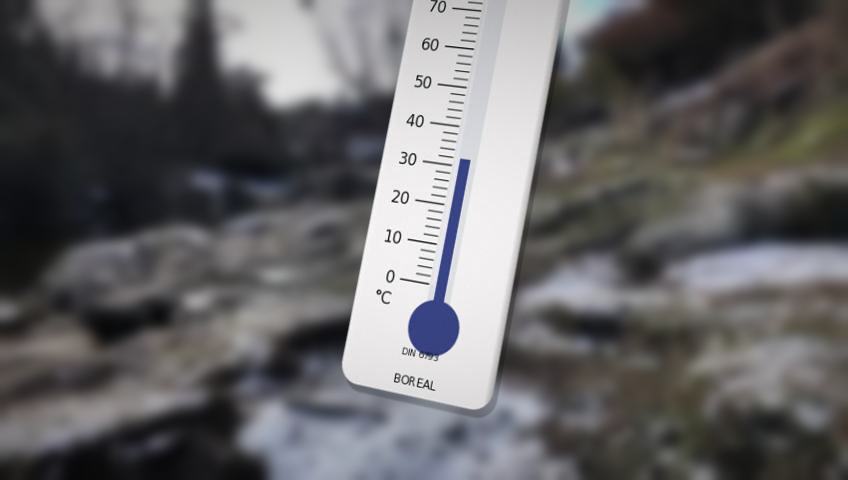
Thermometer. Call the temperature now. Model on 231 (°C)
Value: 32 (°C)
